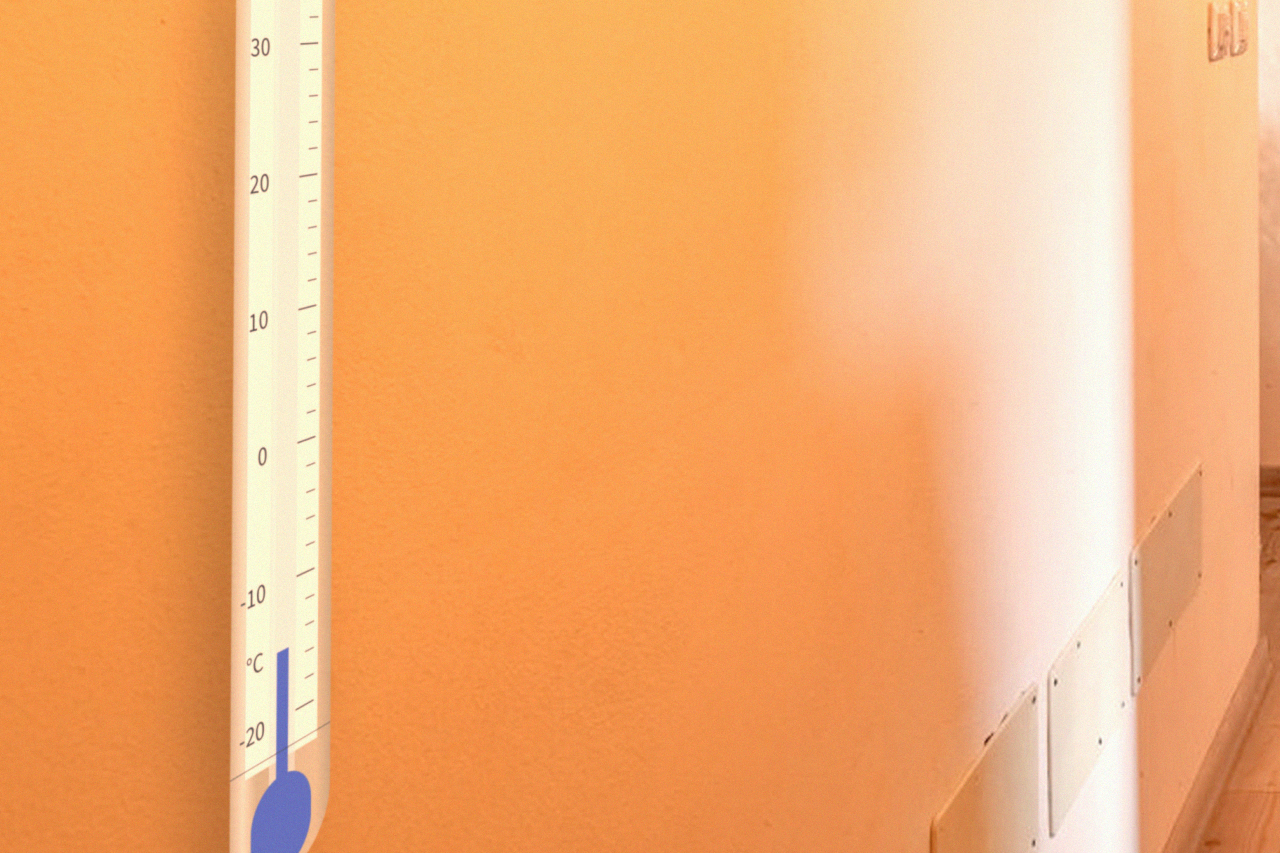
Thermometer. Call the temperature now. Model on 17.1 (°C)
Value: -15 (°C)
